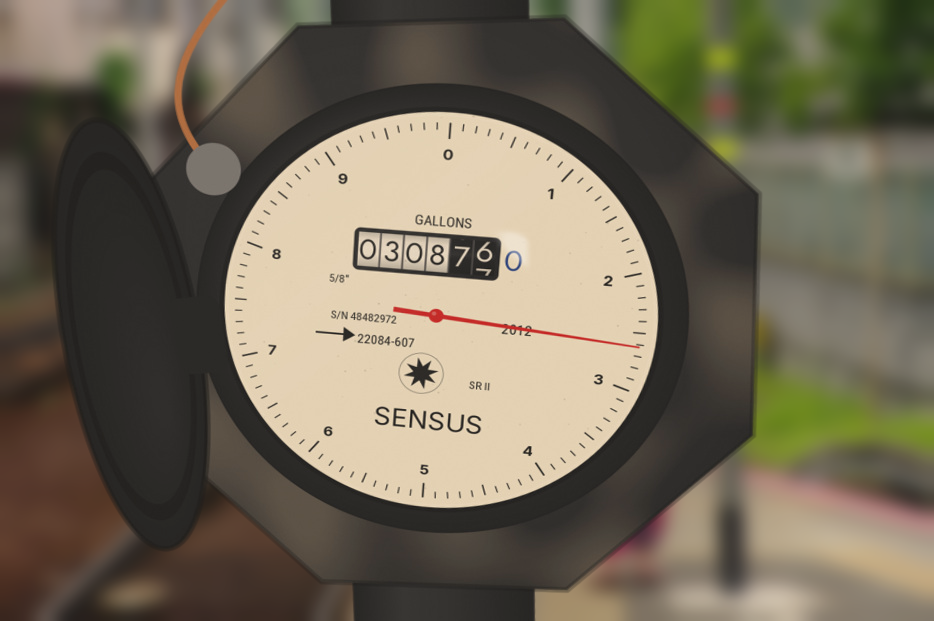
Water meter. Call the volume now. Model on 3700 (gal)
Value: 308762.6 (gal)
